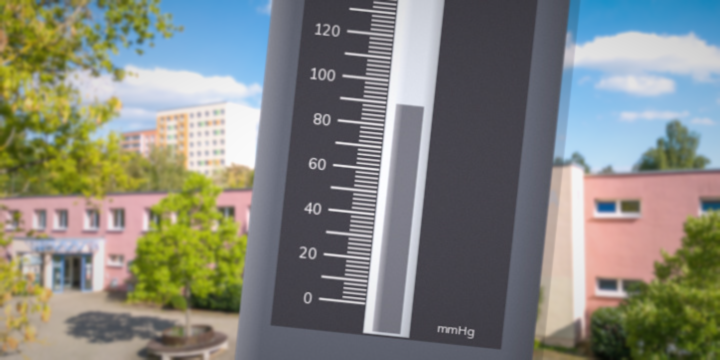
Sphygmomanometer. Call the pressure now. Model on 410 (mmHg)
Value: 90 (mmHg)
